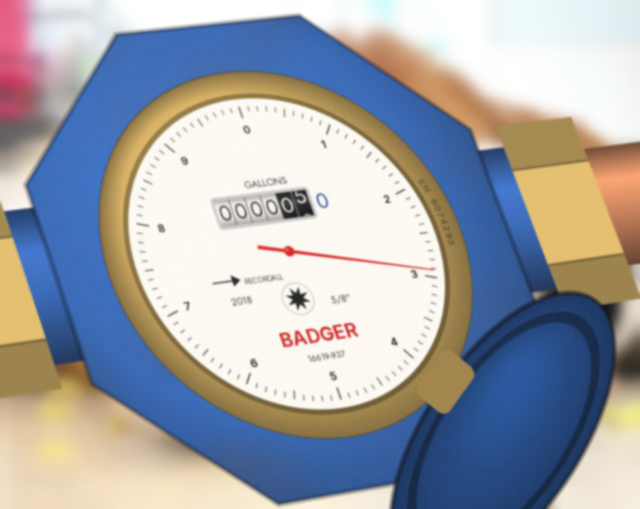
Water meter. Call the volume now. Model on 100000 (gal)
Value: 52.9 (gal)
